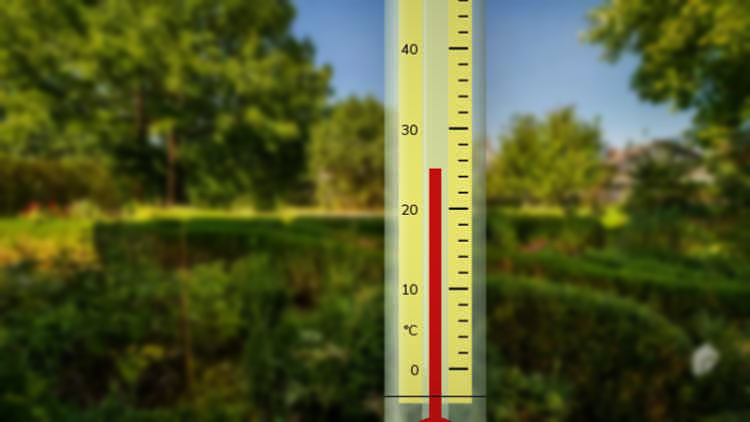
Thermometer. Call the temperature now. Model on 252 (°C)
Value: 25 (°C)
